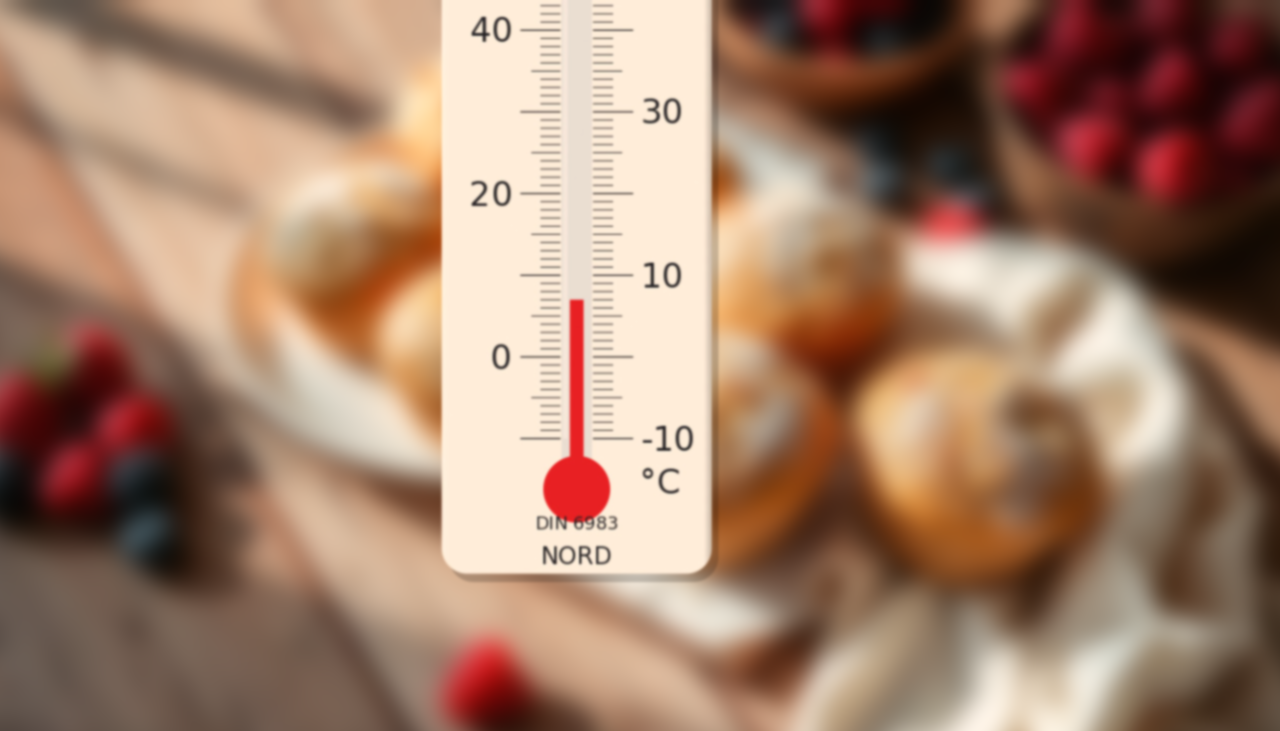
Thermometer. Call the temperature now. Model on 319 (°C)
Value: 7 (°C)
